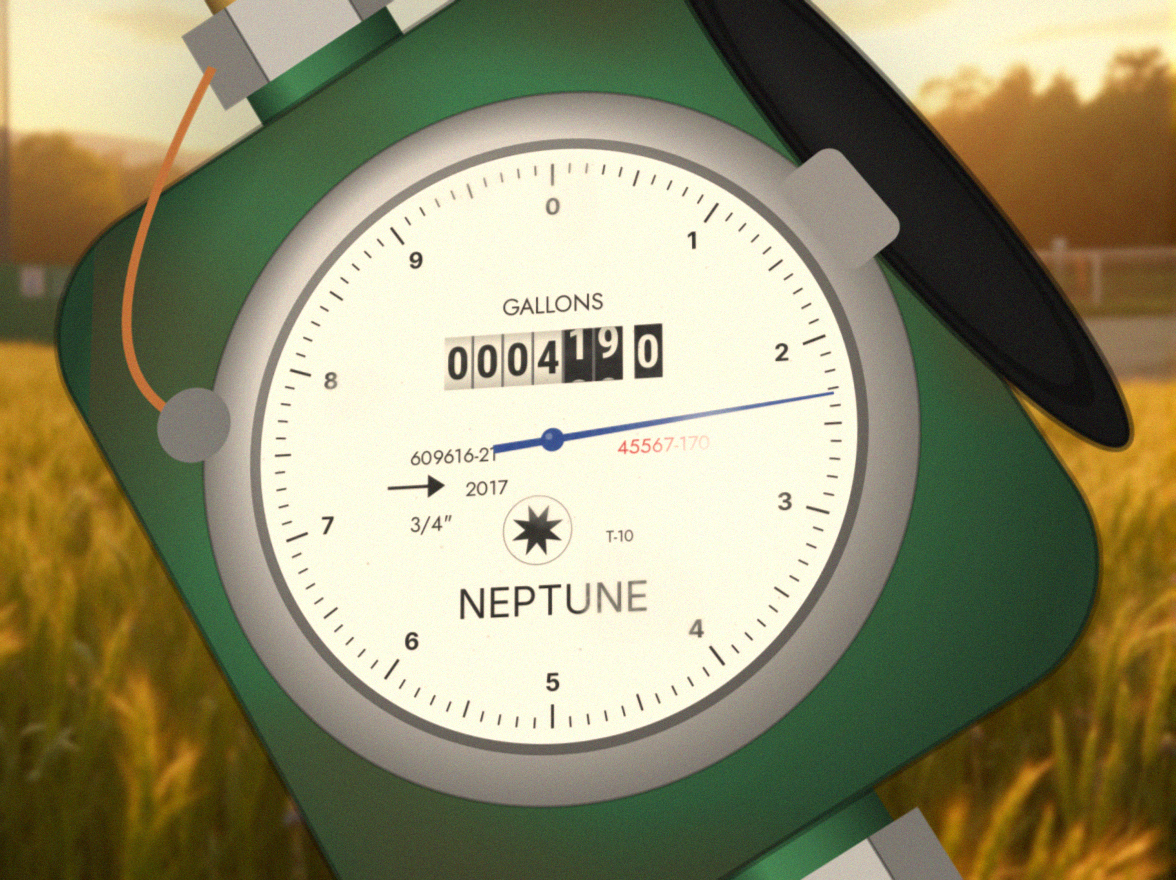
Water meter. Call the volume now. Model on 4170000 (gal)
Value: 4192.3 (gal)
